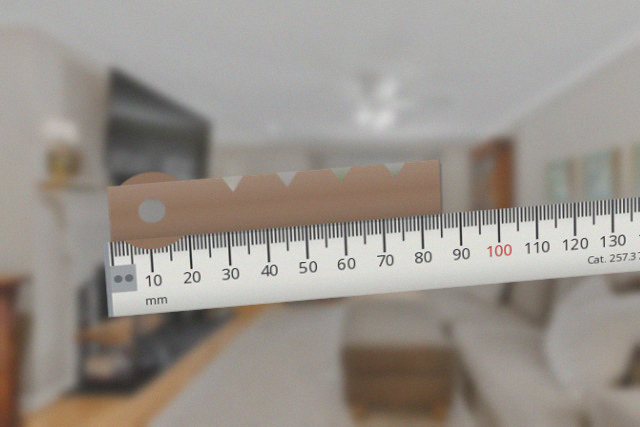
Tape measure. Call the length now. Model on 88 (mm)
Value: 85 (mm)
